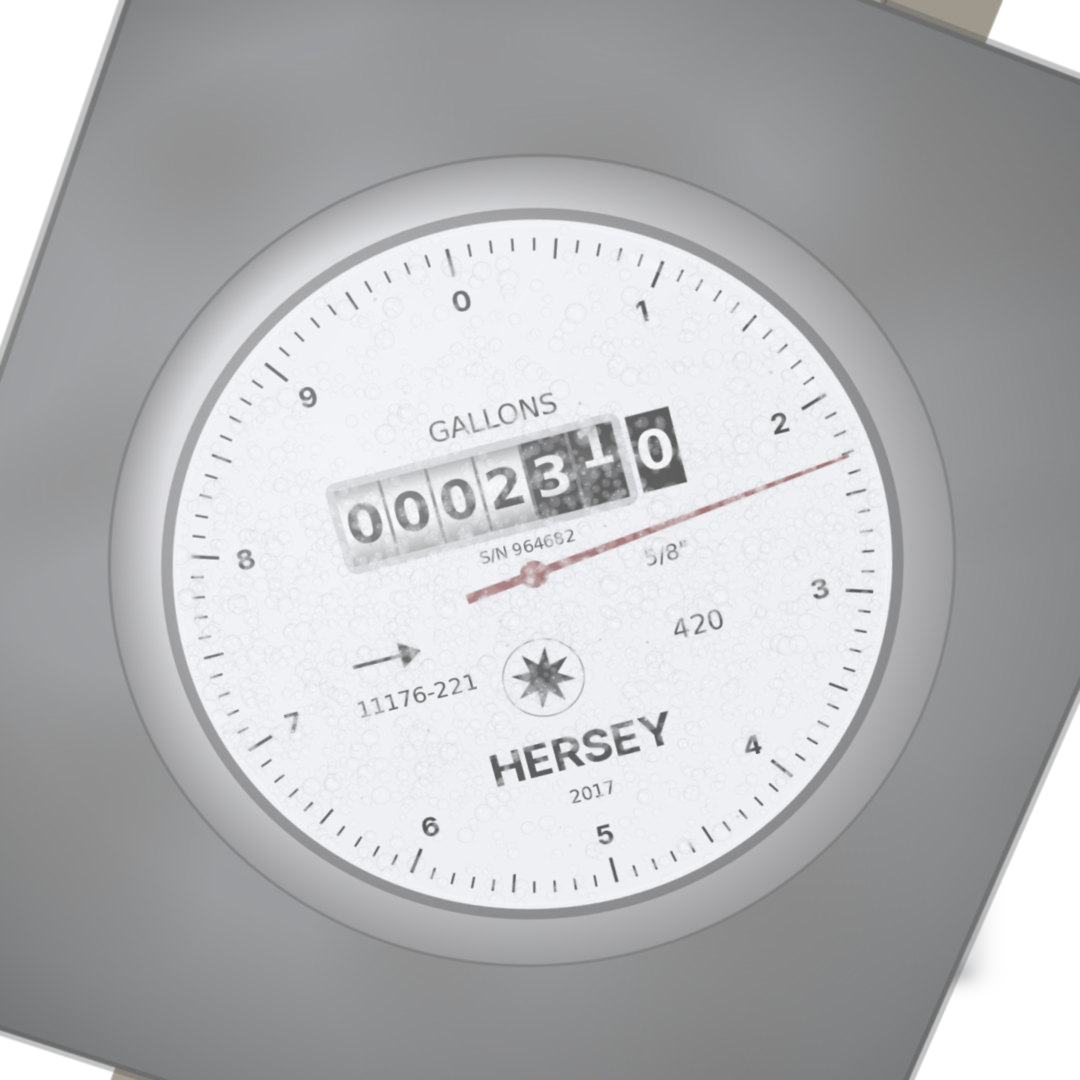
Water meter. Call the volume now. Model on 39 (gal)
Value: 2312.3 (gal)
